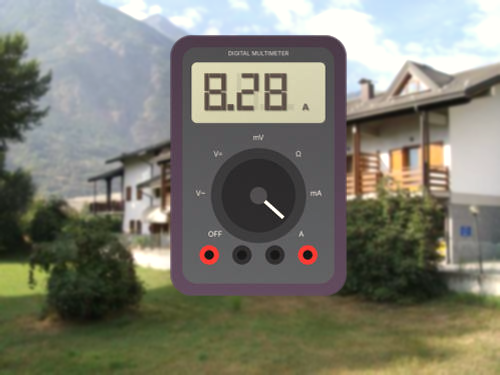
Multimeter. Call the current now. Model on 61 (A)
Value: 8.28 (A)
